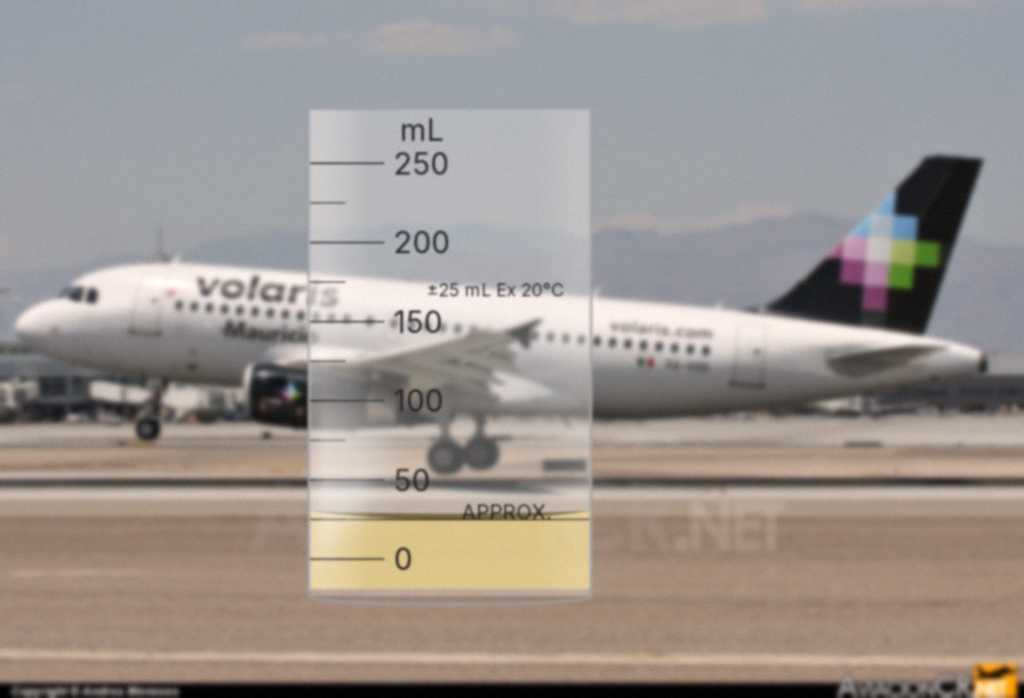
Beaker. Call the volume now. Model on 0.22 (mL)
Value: 25 (mL)
